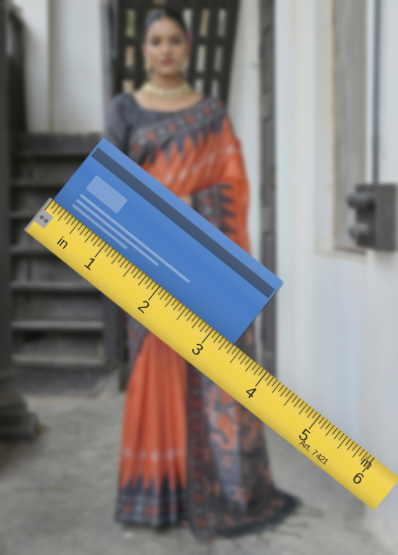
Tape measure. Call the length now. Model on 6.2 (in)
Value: 3.375 (in)
